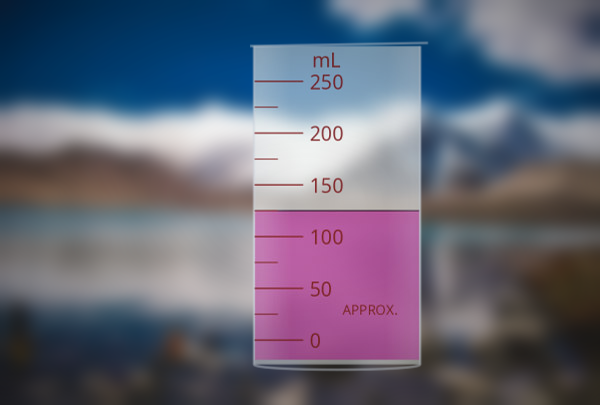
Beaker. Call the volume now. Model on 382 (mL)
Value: 125 (mL)
